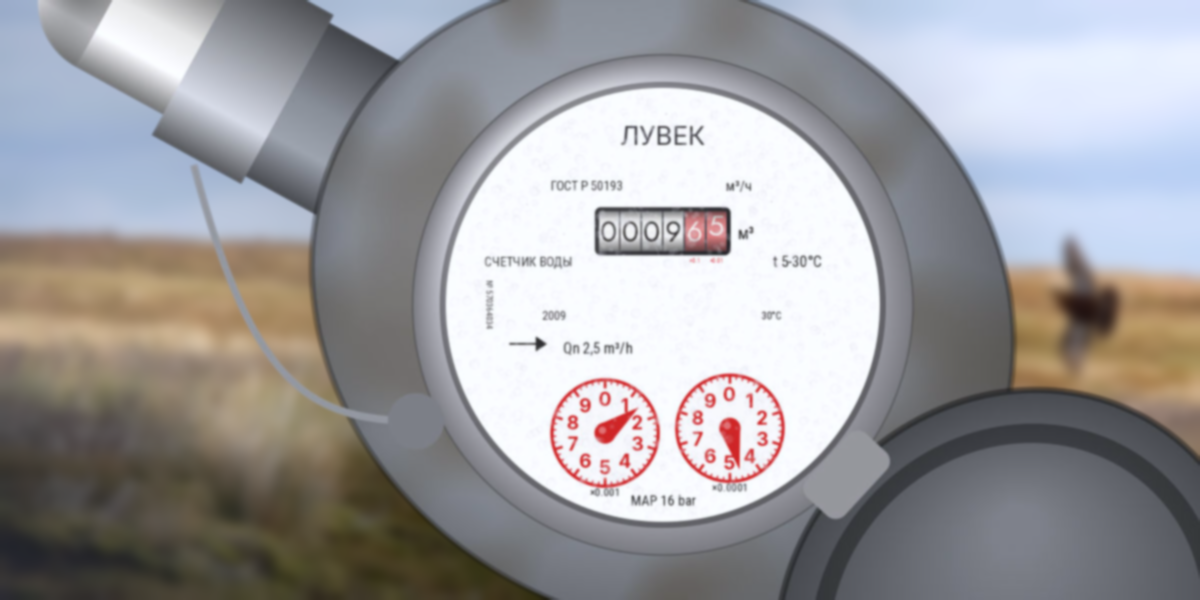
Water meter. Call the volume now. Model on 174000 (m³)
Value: 9.6514 (m³)
